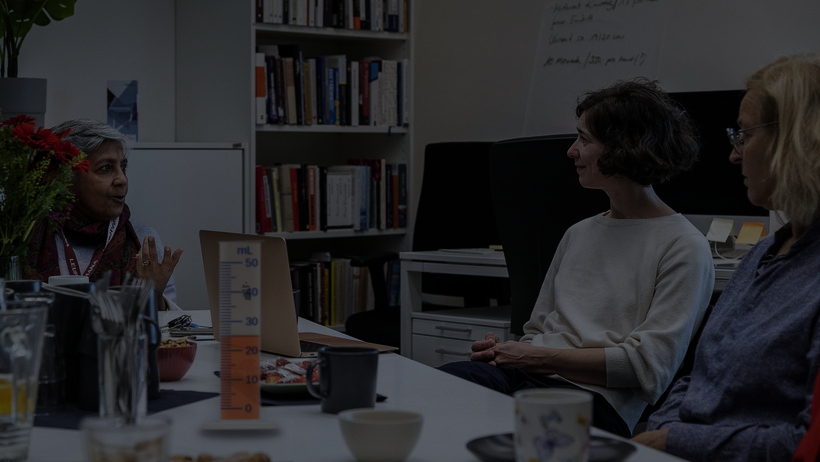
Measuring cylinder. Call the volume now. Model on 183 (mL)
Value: 25 (mL)
